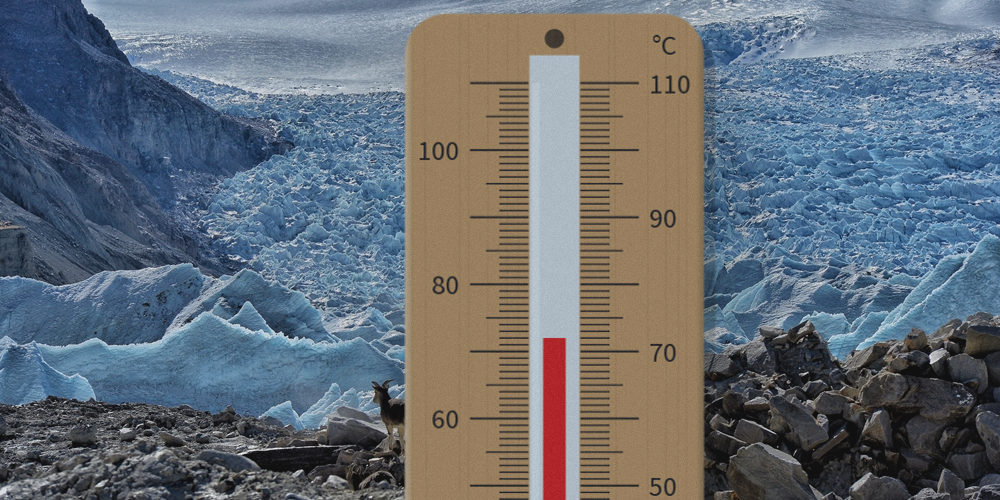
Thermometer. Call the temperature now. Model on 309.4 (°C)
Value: 72 (°C)
